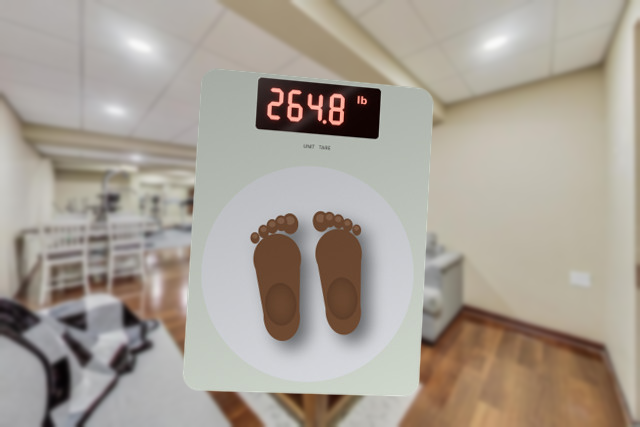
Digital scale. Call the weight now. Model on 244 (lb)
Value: 264.8 (lb)
